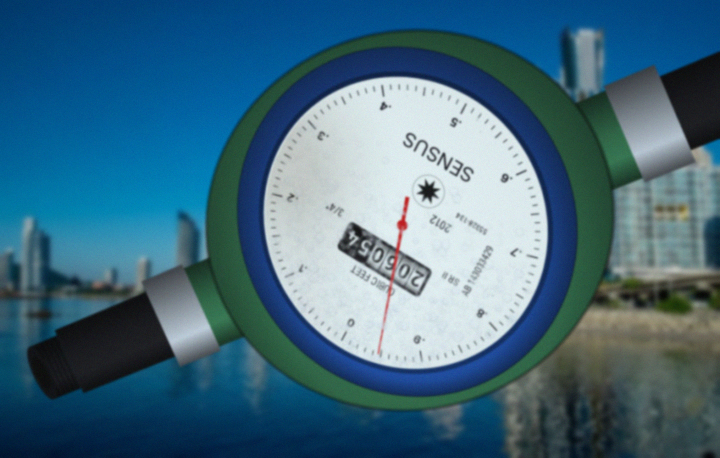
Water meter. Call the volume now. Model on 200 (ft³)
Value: 206053.95 (ft³)
